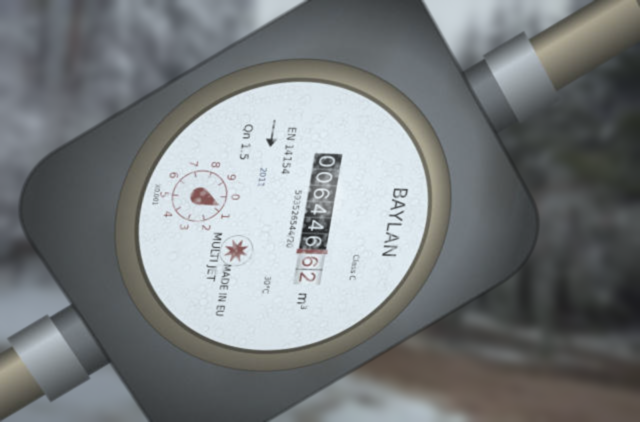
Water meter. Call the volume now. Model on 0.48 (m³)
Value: 6446.620 (m³)
